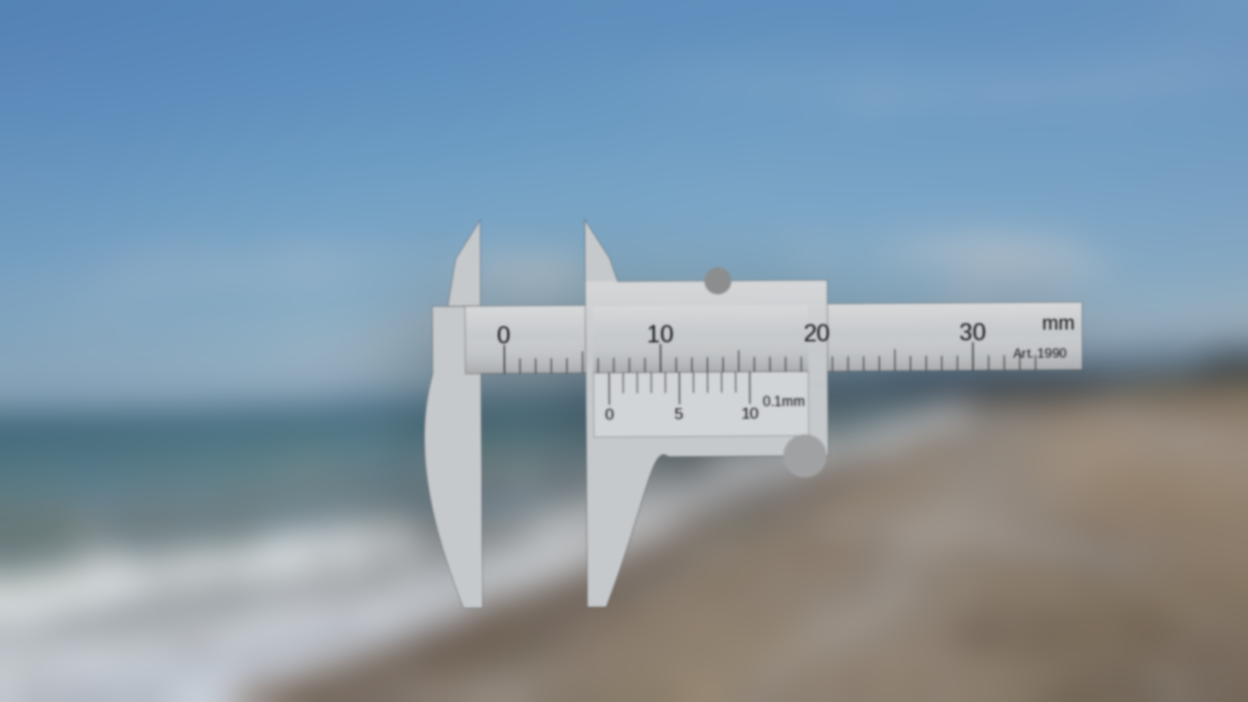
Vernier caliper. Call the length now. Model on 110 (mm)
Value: 6.7 (mm)
